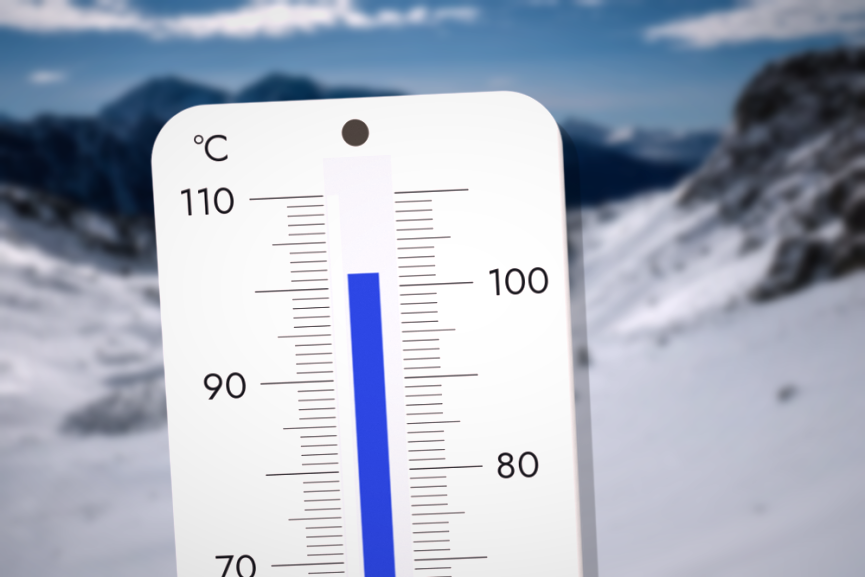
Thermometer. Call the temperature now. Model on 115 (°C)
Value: 101.5 (°C)
